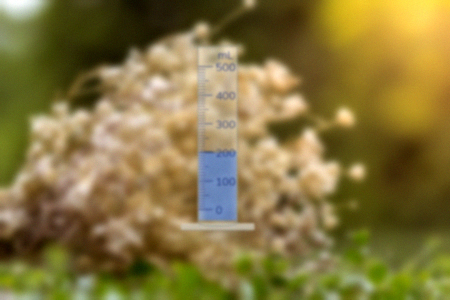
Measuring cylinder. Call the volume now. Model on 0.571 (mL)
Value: 200 (mL)
